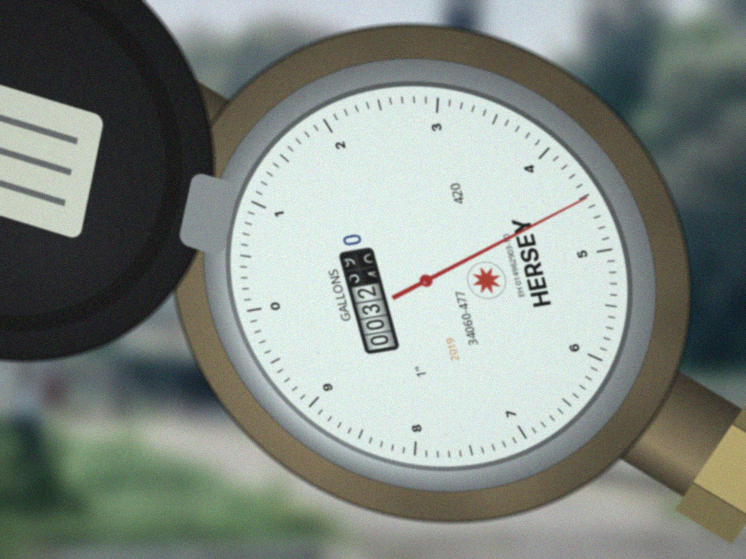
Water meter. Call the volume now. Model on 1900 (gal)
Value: 32394.5 (gal)
